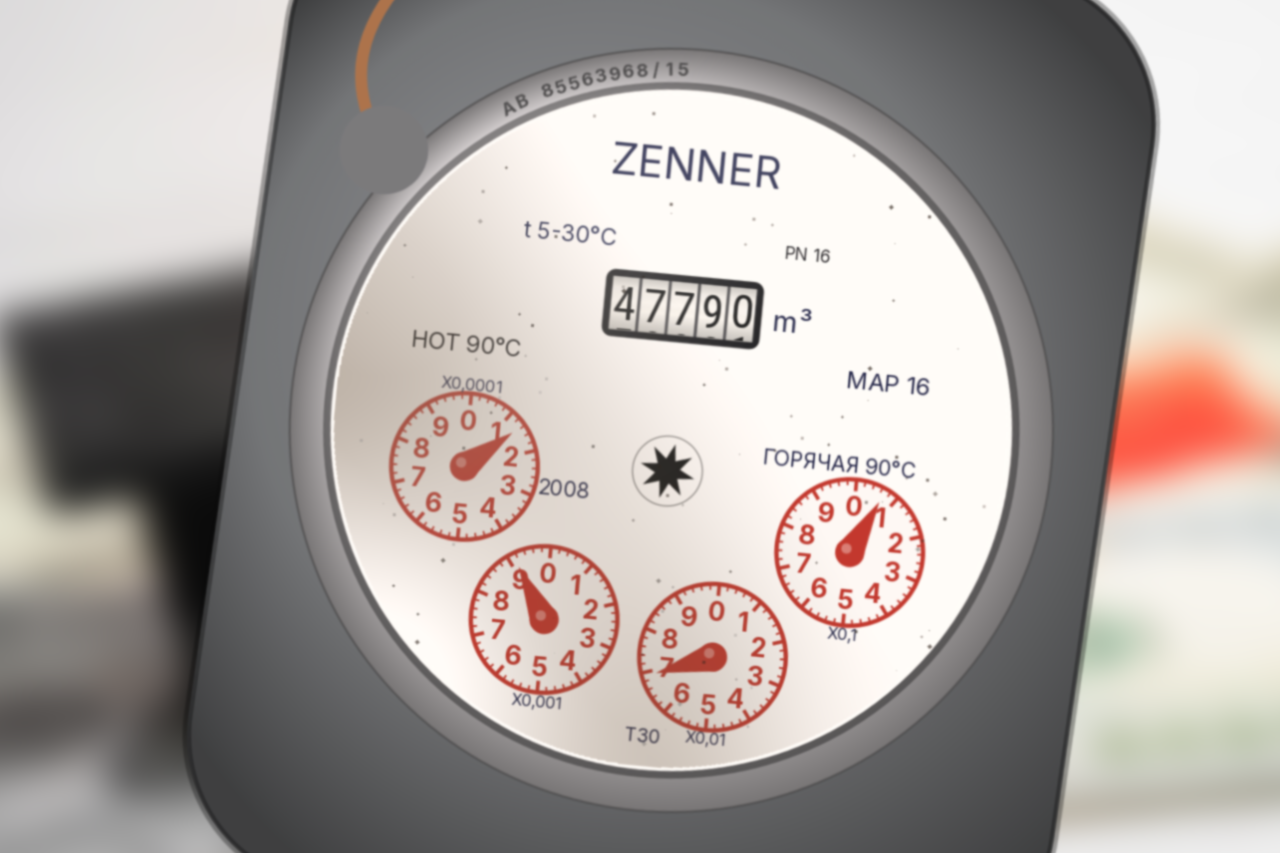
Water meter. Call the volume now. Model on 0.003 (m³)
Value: 47790.0691 (m³)
